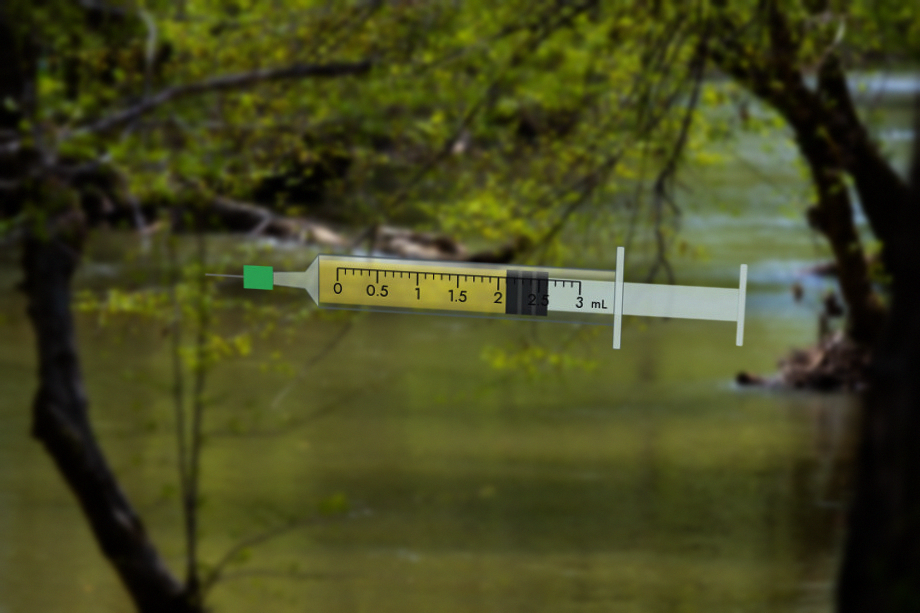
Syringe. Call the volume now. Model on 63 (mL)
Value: 2.1 (mL)
